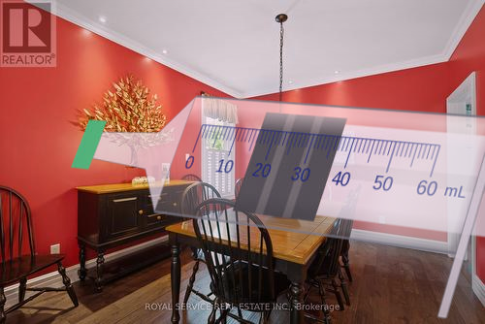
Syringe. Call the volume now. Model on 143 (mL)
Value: 16 (mL)
